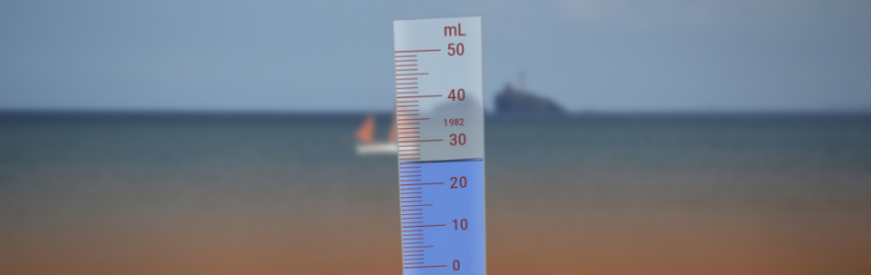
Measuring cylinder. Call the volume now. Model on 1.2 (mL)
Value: 25 (mL)
